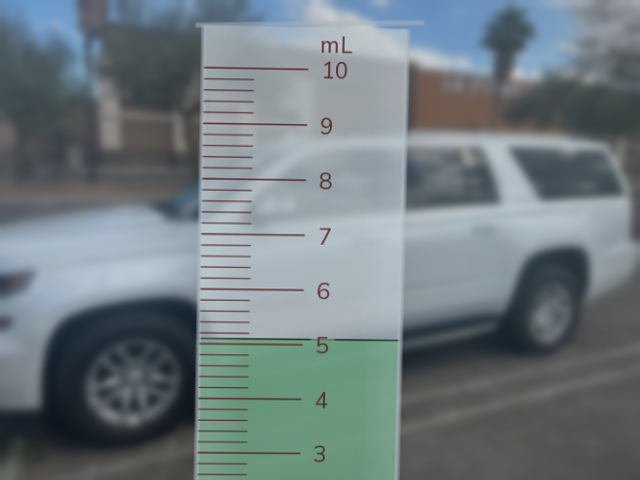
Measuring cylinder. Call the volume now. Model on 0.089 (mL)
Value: 5.1 (mL)
